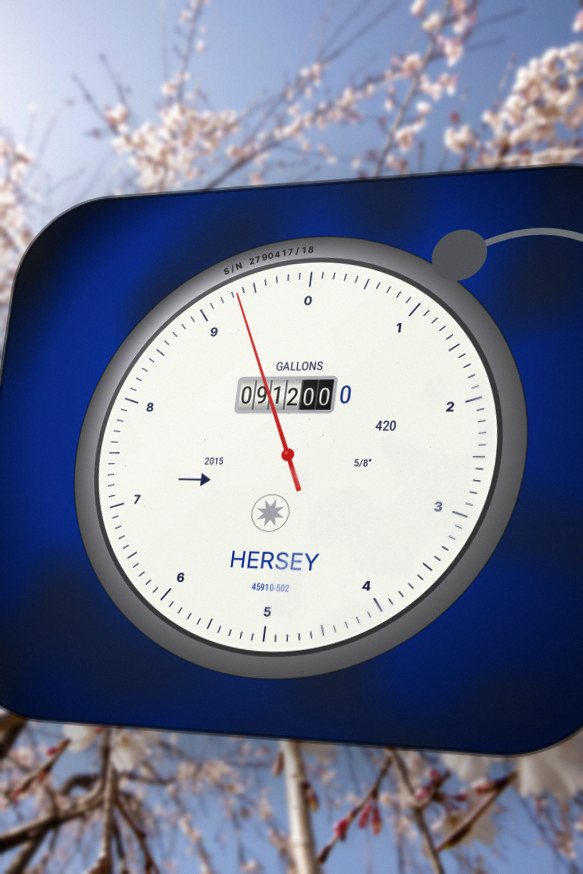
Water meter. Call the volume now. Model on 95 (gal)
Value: 911999.3 (gal)
